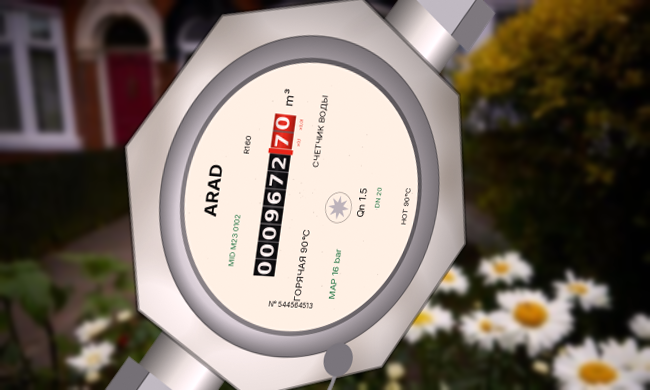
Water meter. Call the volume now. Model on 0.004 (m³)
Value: 9672.70 (m³)
